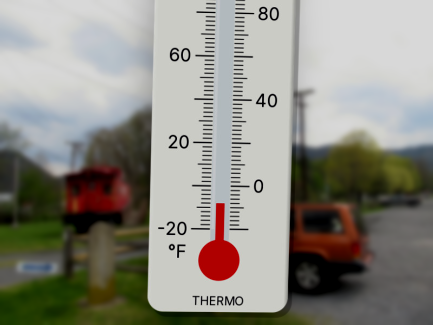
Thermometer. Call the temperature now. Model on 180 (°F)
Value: -8 (°F)
